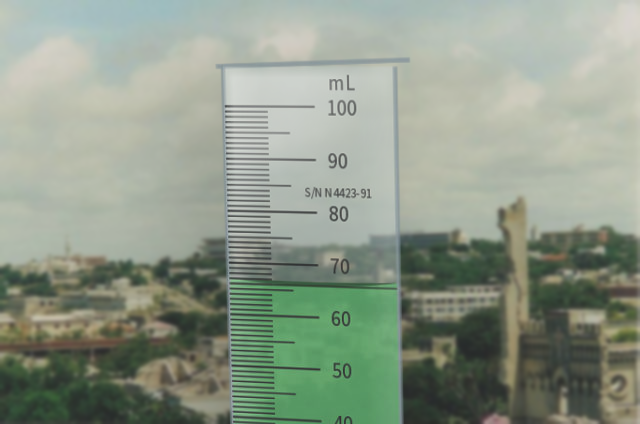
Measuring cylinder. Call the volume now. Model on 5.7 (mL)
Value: 66 (mL)
